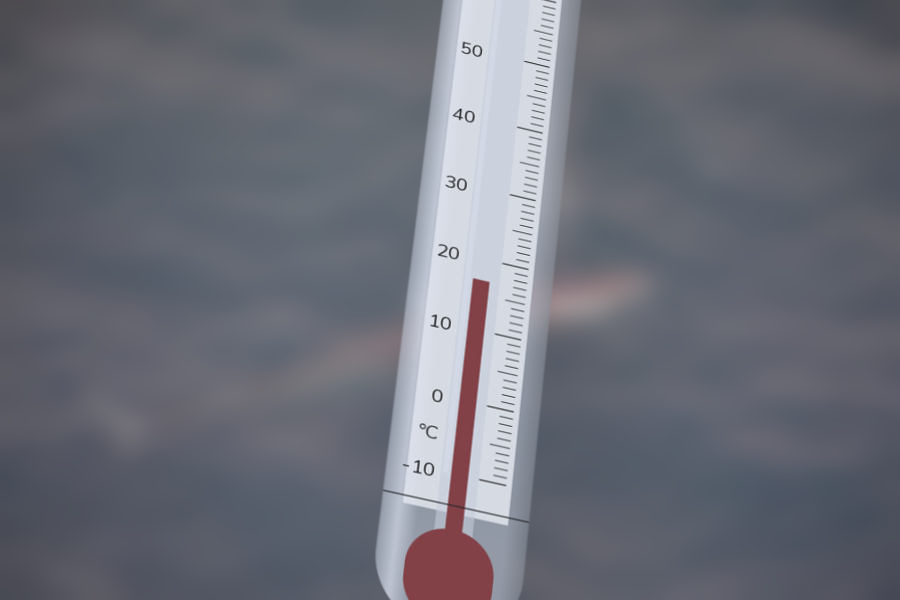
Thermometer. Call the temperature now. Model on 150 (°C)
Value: 17 (°C)
